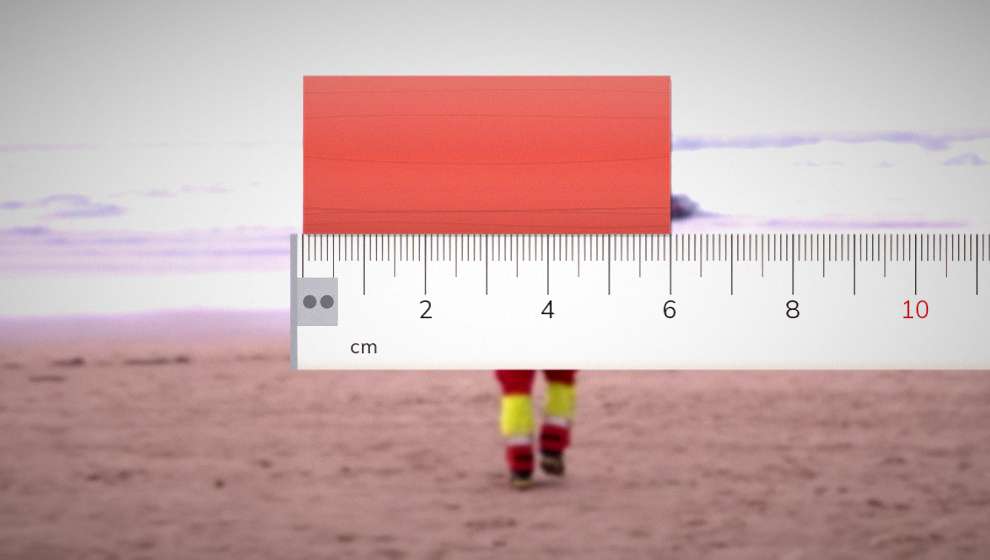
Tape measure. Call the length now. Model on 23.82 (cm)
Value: 6 (cm)
